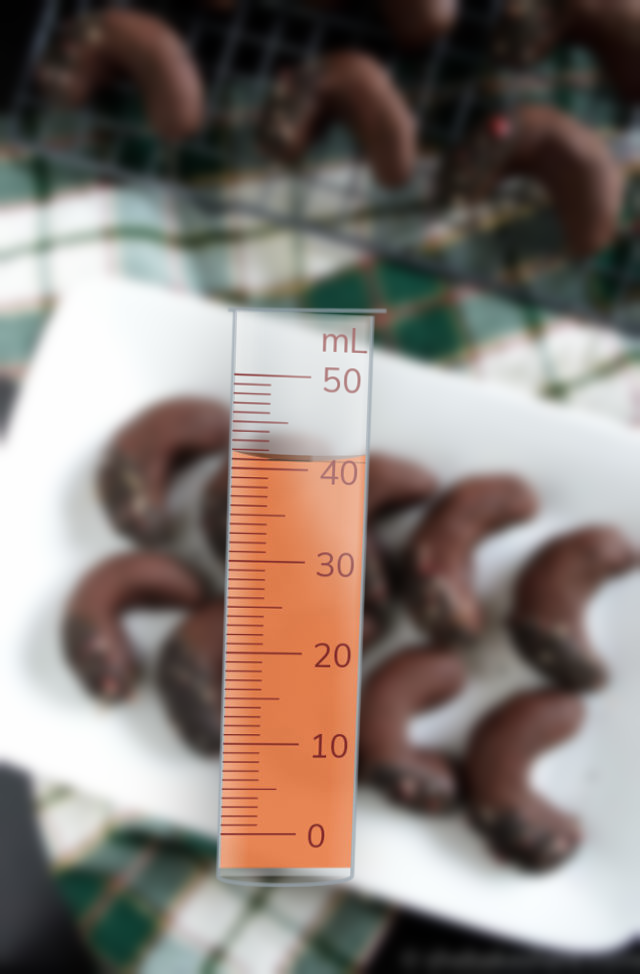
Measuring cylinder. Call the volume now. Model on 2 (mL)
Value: 41 (mL)
